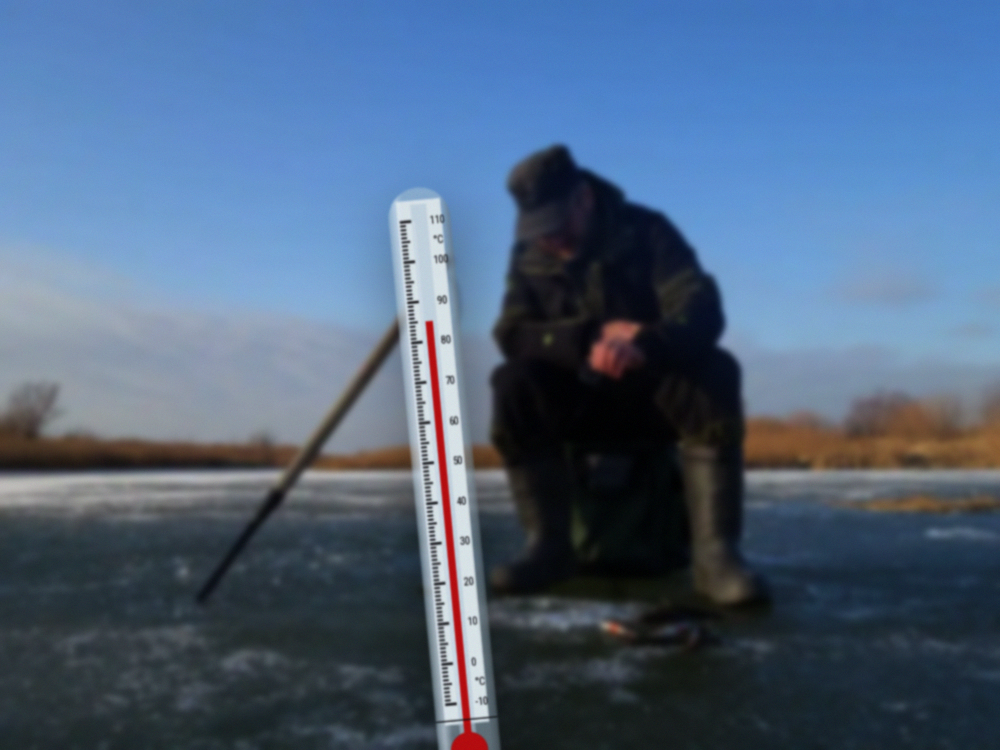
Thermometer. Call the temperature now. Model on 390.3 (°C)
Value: 85 (°C)
